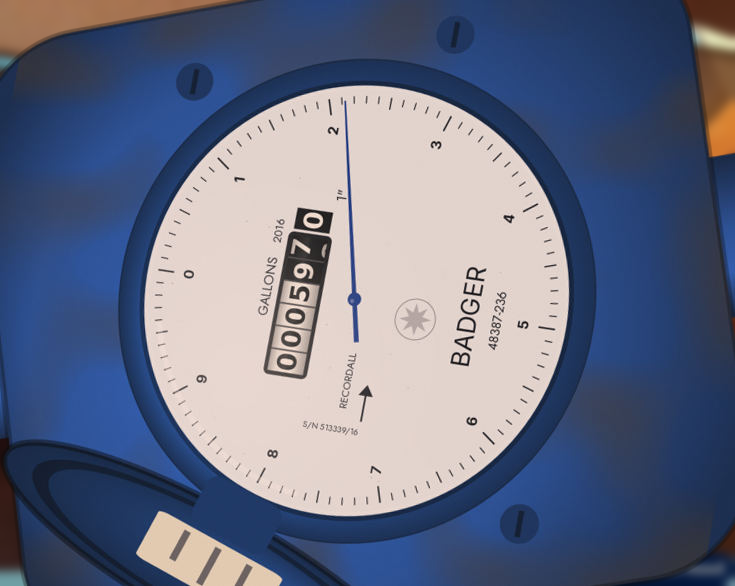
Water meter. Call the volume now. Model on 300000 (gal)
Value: 5972.1 (gal)
